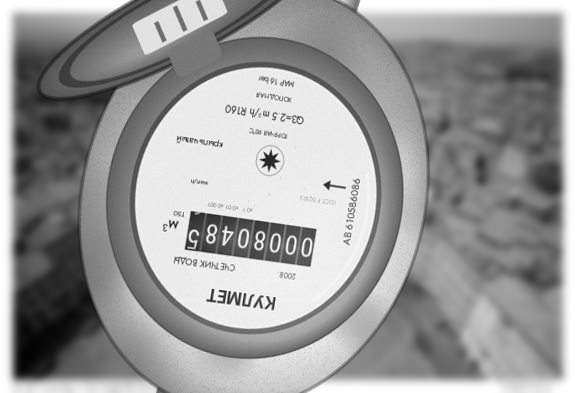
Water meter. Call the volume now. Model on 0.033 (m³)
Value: 8.0485 (m³)
